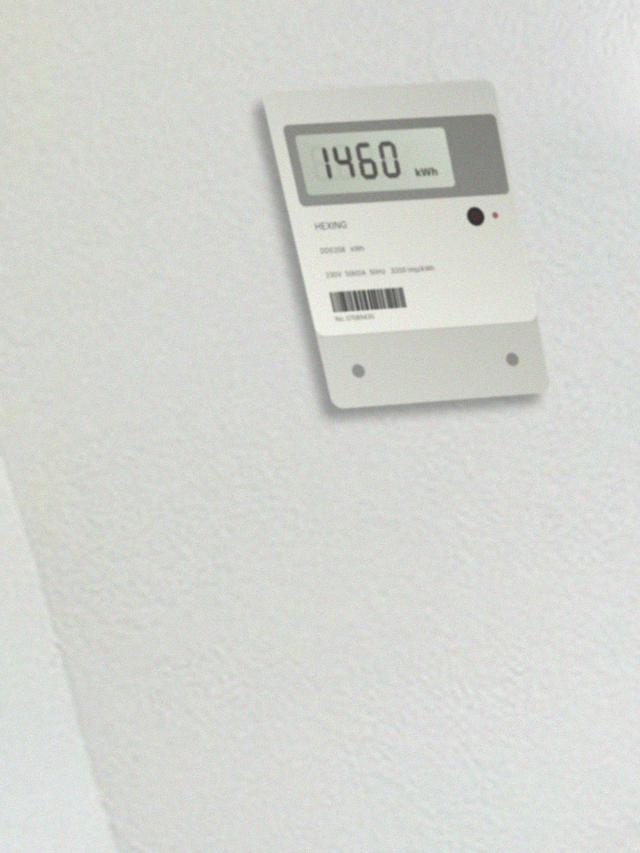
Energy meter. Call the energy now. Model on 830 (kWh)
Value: 1460 (kWh)
